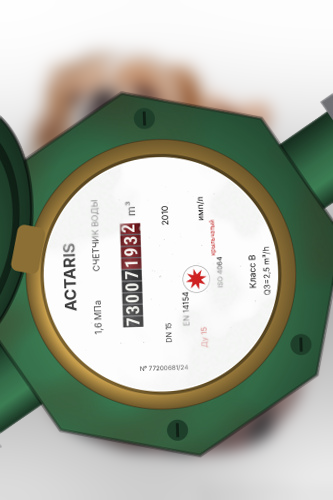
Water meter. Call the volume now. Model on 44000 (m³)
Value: 73007.1932 (m³)
